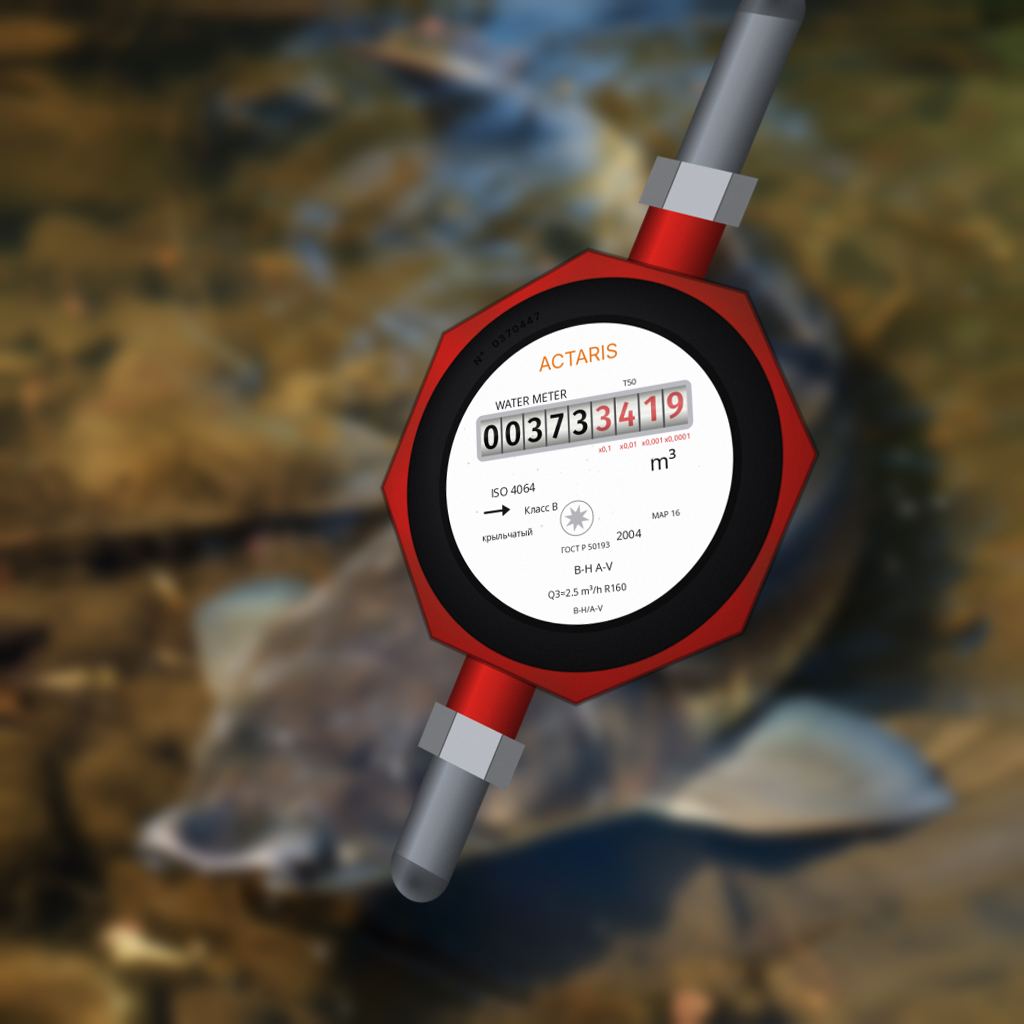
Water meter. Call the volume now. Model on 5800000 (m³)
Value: 373.3419 (m³)
